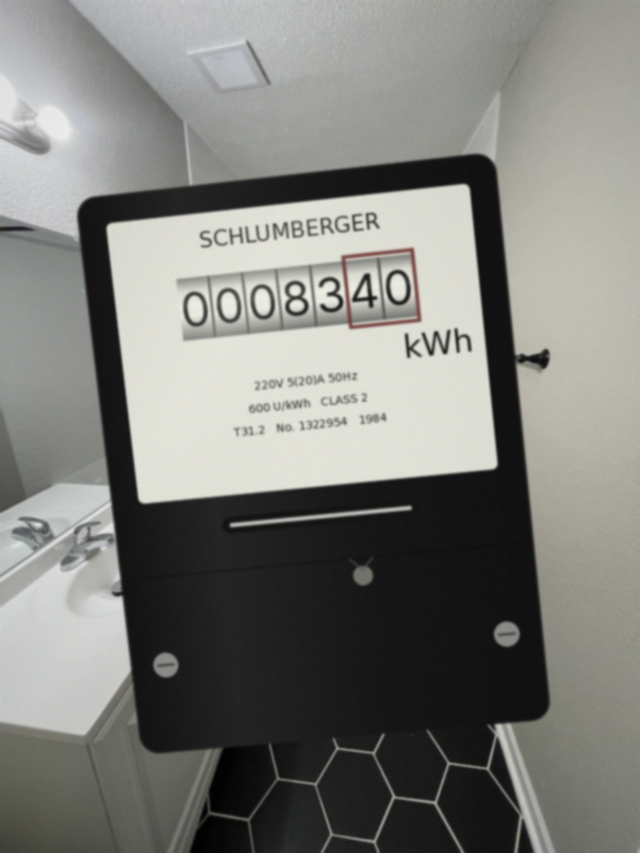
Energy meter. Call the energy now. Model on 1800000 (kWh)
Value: 83.40 (kWh)
